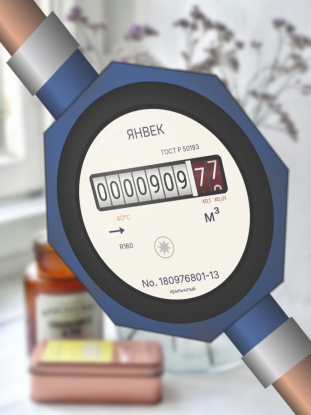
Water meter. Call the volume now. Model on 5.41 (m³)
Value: 909.77 (m³)
